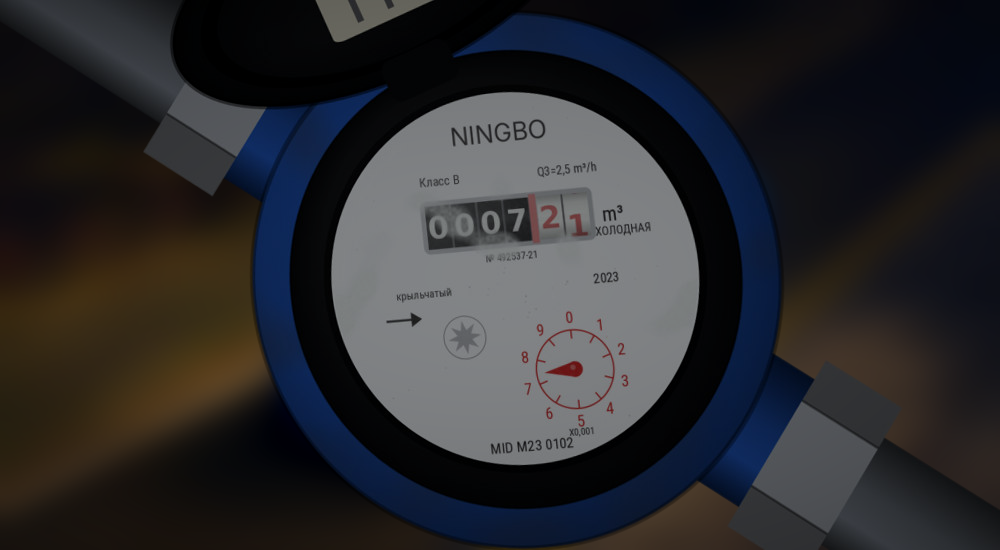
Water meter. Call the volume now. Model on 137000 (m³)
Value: 7.207 (m³)
